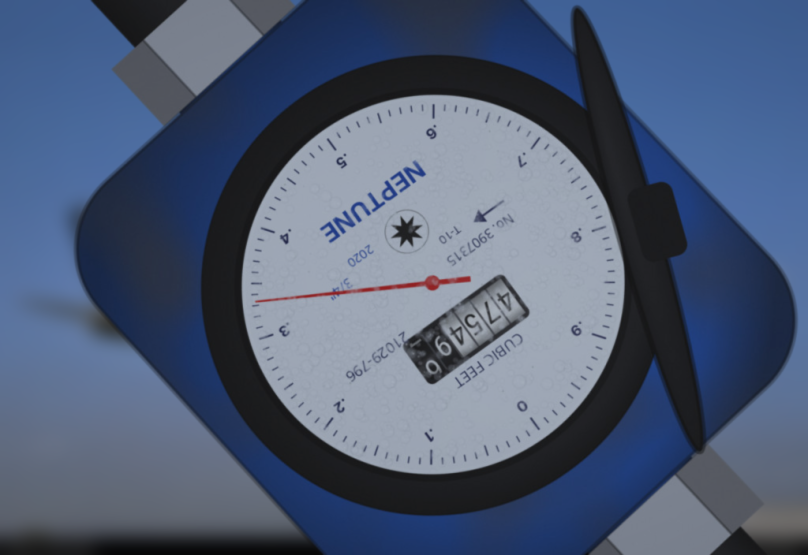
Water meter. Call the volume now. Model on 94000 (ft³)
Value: 475496.33 (ft³)
